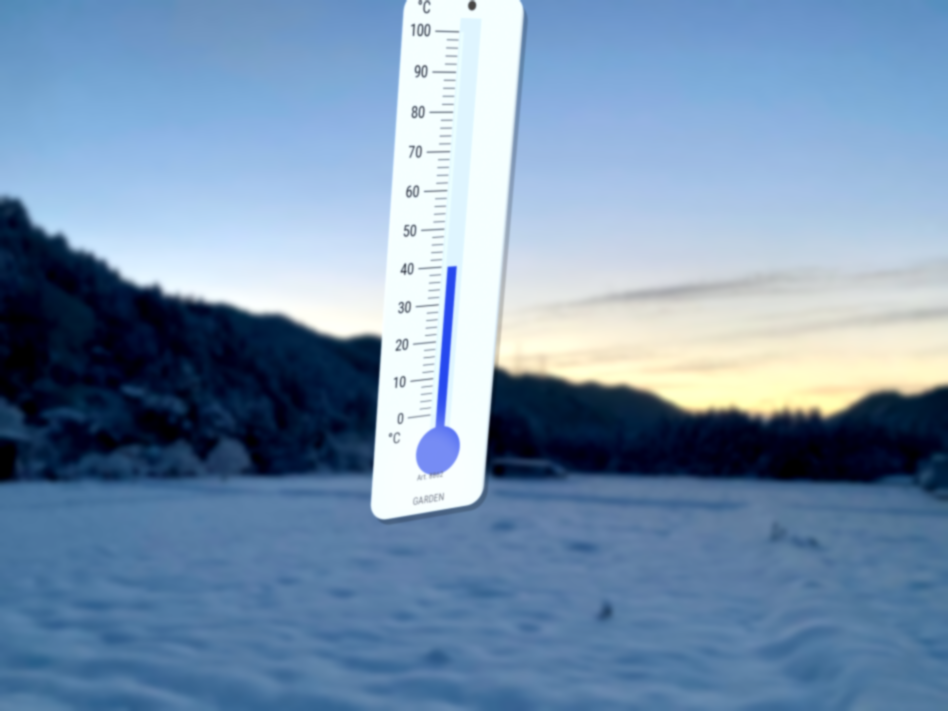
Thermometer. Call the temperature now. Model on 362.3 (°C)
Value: 40 (°C)
